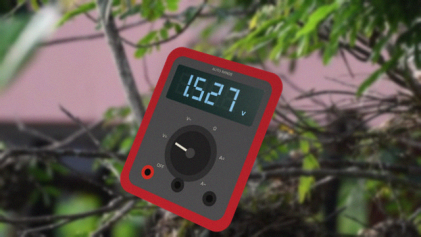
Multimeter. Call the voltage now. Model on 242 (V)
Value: 1.527 (V)
